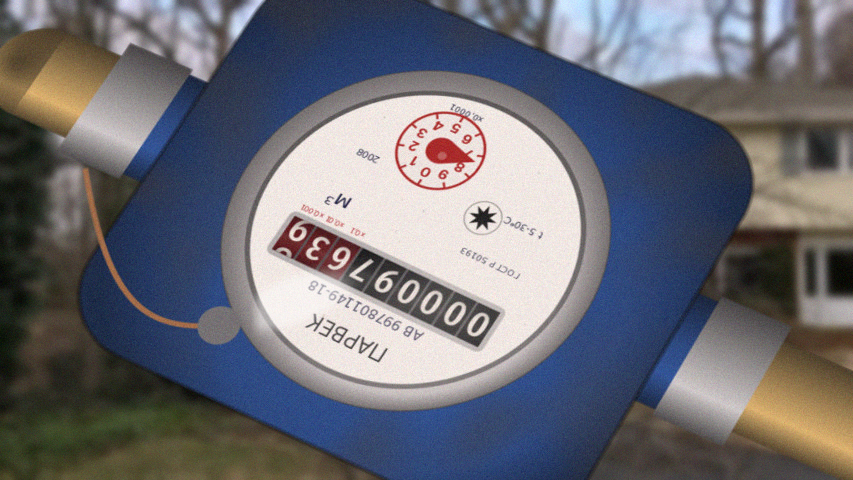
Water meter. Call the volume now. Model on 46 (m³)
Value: 97.6387 (m³)
